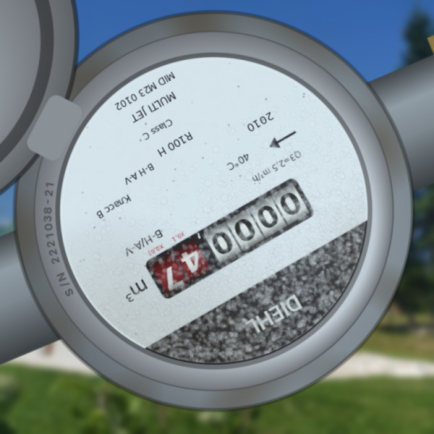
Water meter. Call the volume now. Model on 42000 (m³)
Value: 0.47 (m³)
